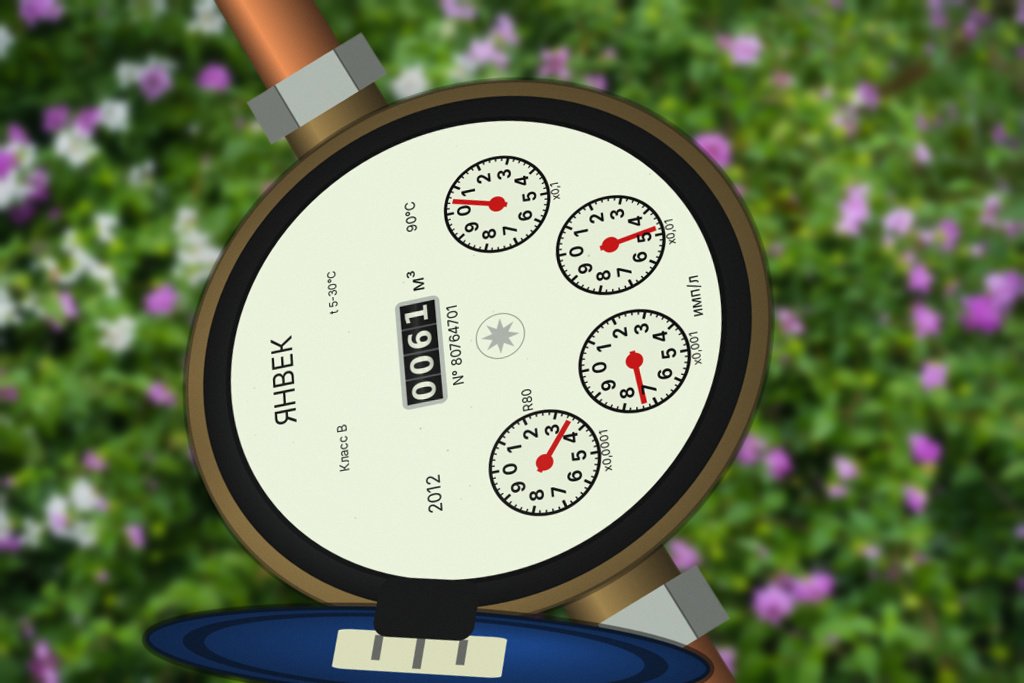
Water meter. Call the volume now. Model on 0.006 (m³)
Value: 61.0473 (m³)
